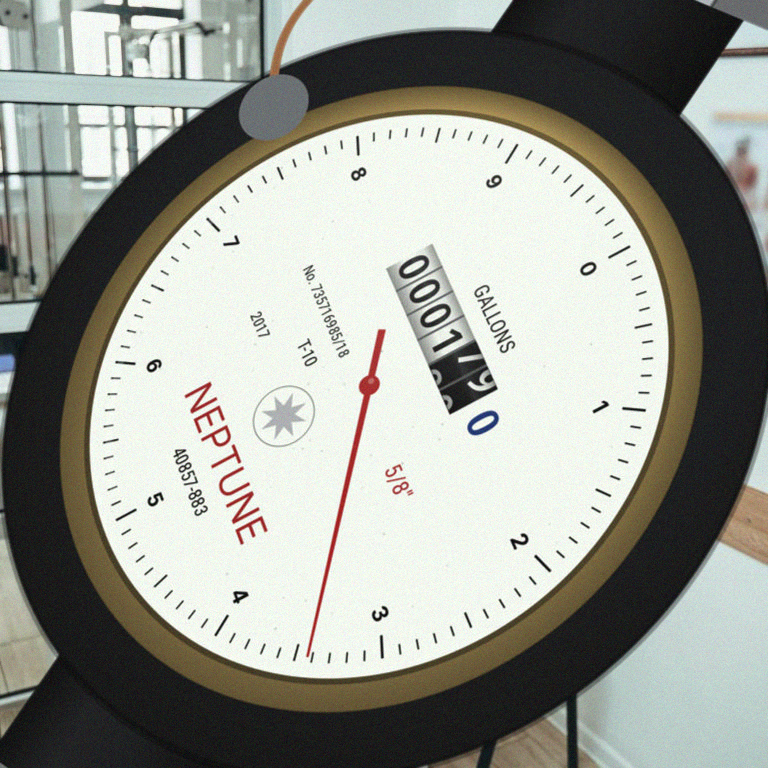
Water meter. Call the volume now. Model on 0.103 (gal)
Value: 1793.4 (gal)
